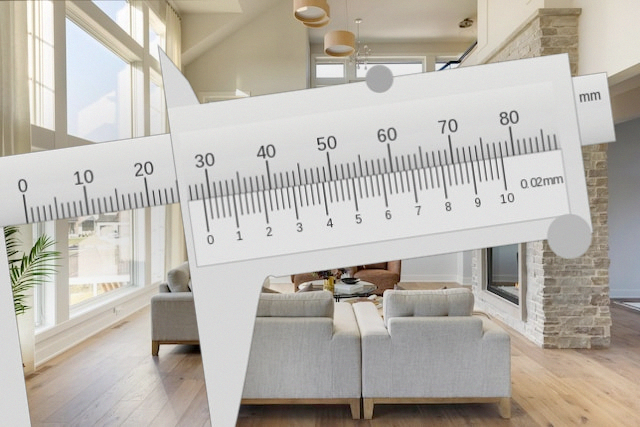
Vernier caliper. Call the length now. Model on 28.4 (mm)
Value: 29.0 (mm)
